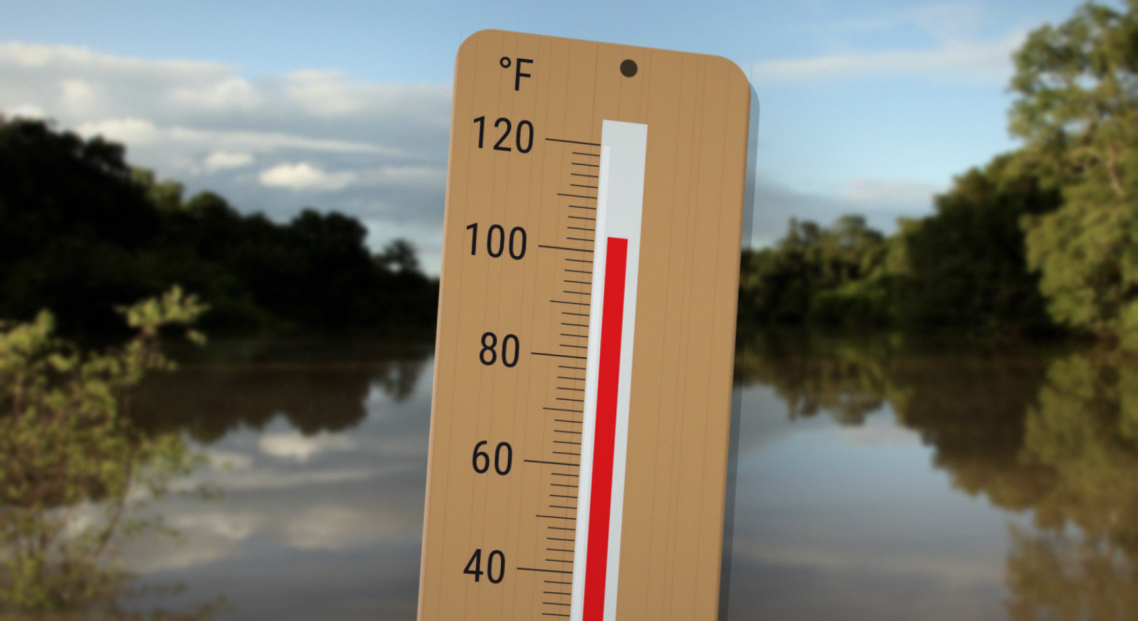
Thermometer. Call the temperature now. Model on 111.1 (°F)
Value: 103 (°F)
